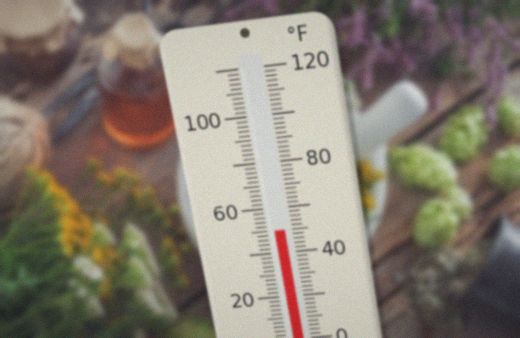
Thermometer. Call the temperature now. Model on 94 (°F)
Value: 50 (°F)
